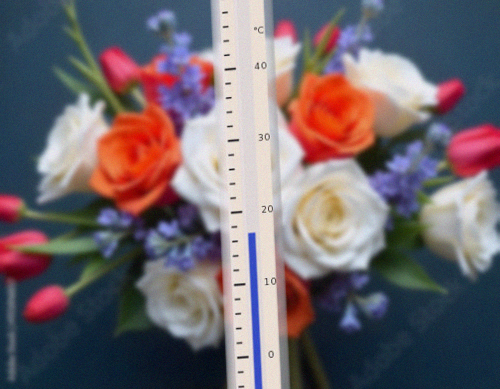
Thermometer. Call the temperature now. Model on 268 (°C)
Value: 17 (°C)
